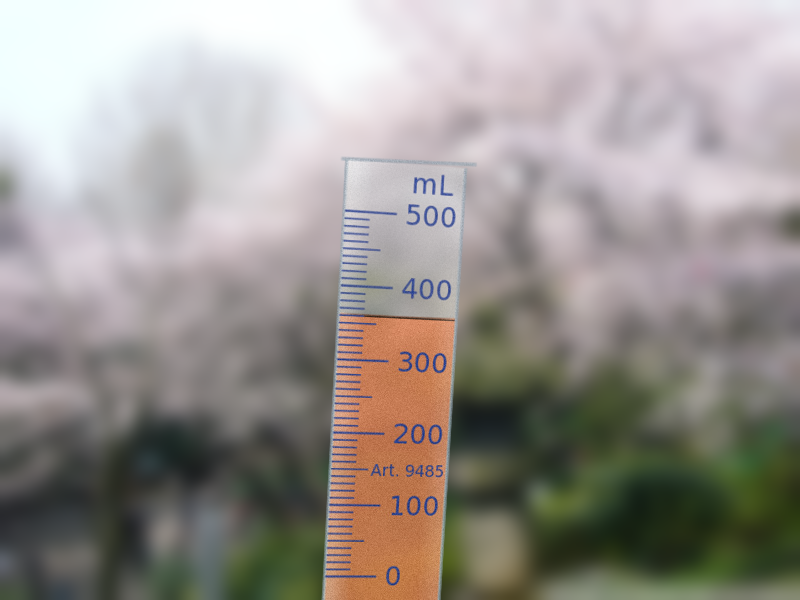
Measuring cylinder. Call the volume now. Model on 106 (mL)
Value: 360 (mL)
